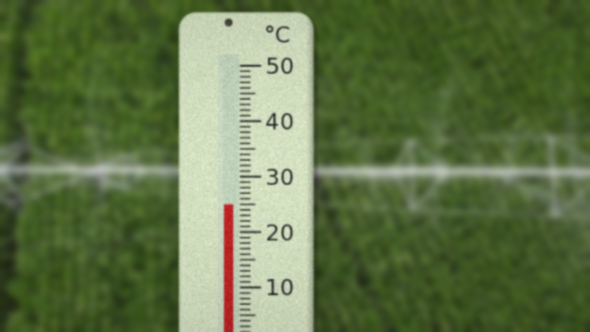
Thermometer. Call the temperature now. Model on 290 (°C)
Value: 25 (°C)
